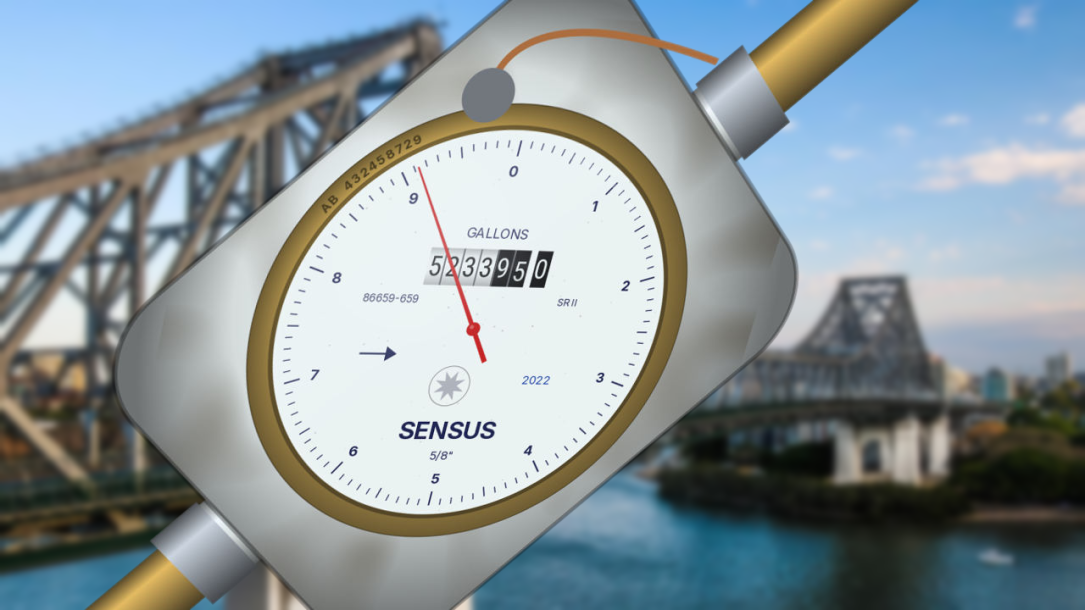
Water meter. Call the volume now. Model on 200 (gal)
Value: 5233949.1 (gal)
